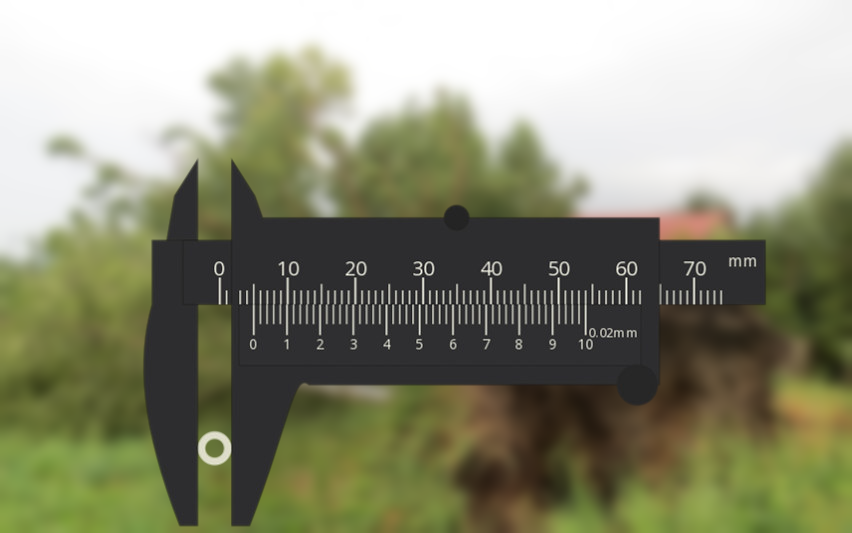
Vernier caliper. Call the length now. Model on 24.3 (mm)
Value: 5.0 (mm)
